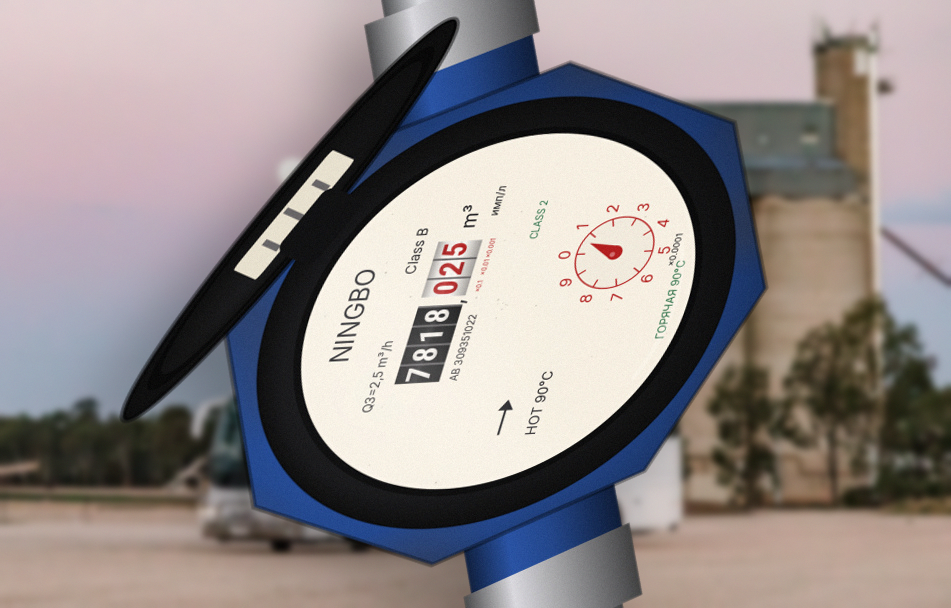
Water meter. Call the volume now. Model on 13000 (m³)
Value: 7818.0250 (m³)
